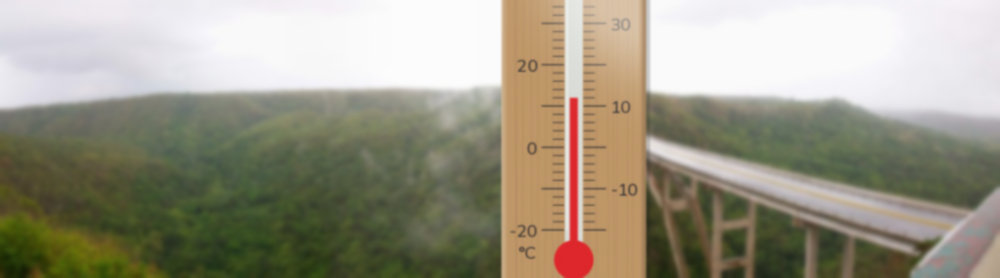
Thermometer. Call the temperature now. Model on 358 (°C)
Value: 12 (°C)
